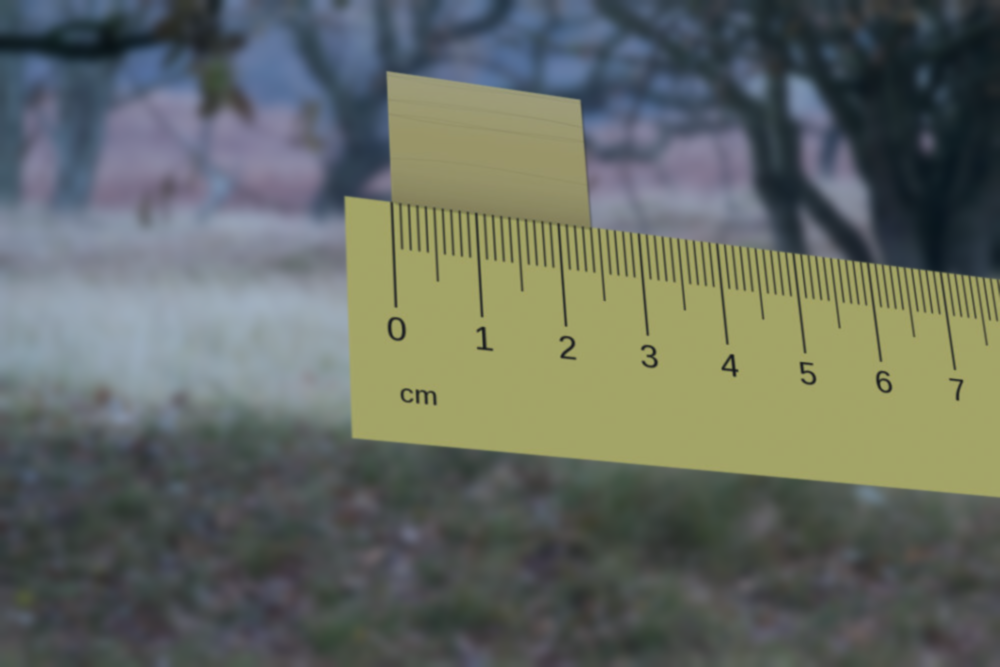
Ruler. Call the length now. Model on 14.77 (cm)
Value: 2.4 (cm)
